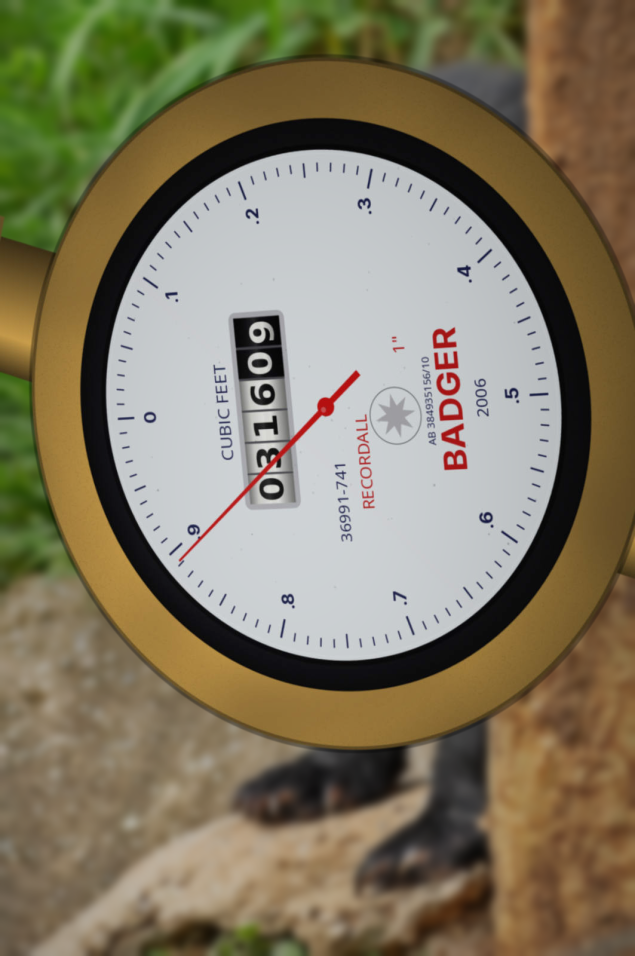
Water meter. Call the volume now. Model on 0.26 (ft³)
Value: 31608.89 (ft³)
